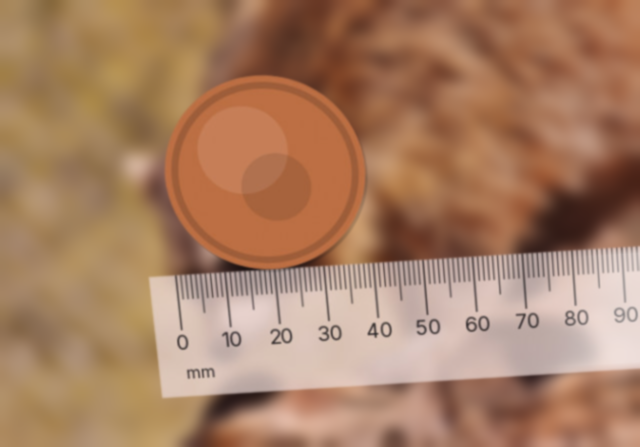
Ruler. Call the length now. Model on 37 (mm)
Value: 40 (mm)
